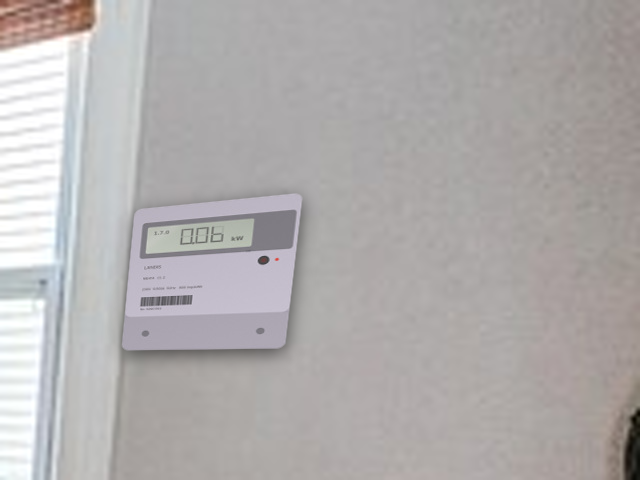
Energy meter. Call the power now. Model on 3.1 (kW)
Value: 0.06 (kW)
